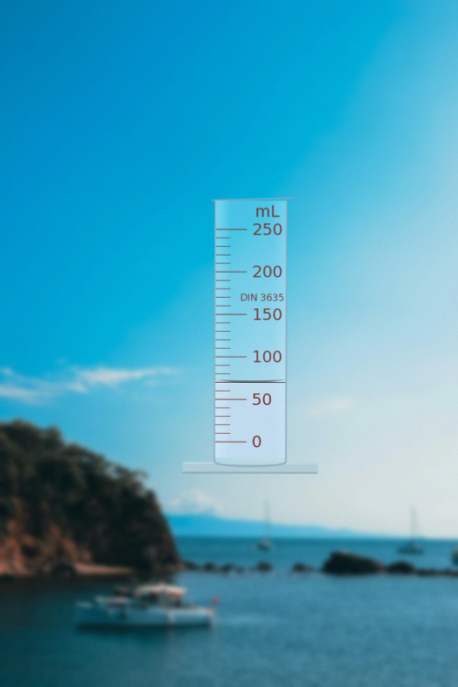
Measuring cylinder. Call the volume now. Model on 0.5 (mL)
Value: 70 (mL)
